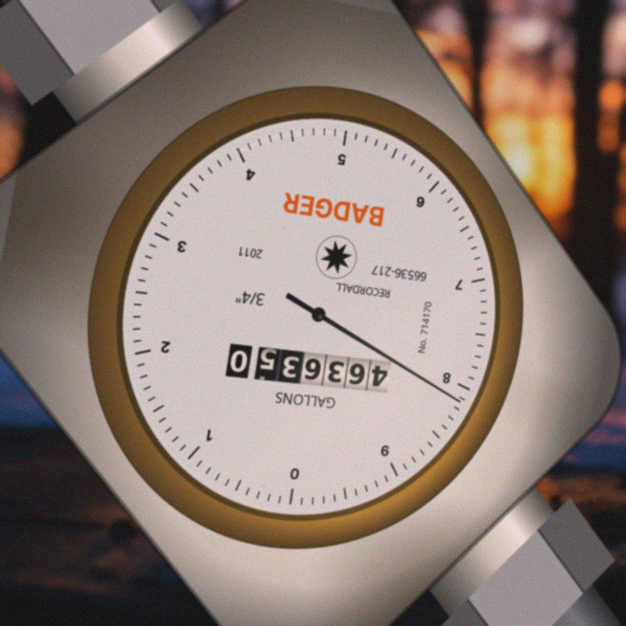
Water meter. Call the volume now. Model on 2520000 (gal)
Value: 4636348.1 (gal)
